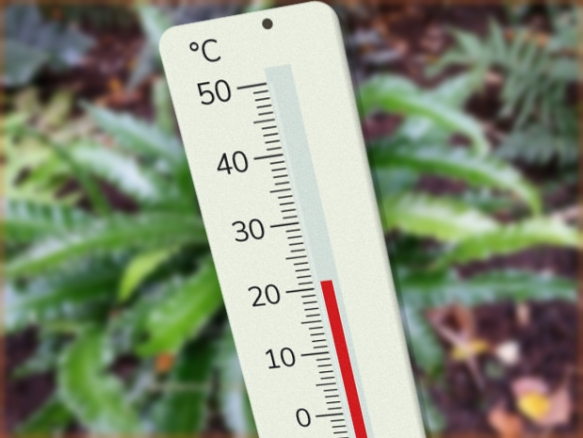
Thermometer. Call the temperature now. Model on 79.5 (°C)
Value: 21 (°C)
